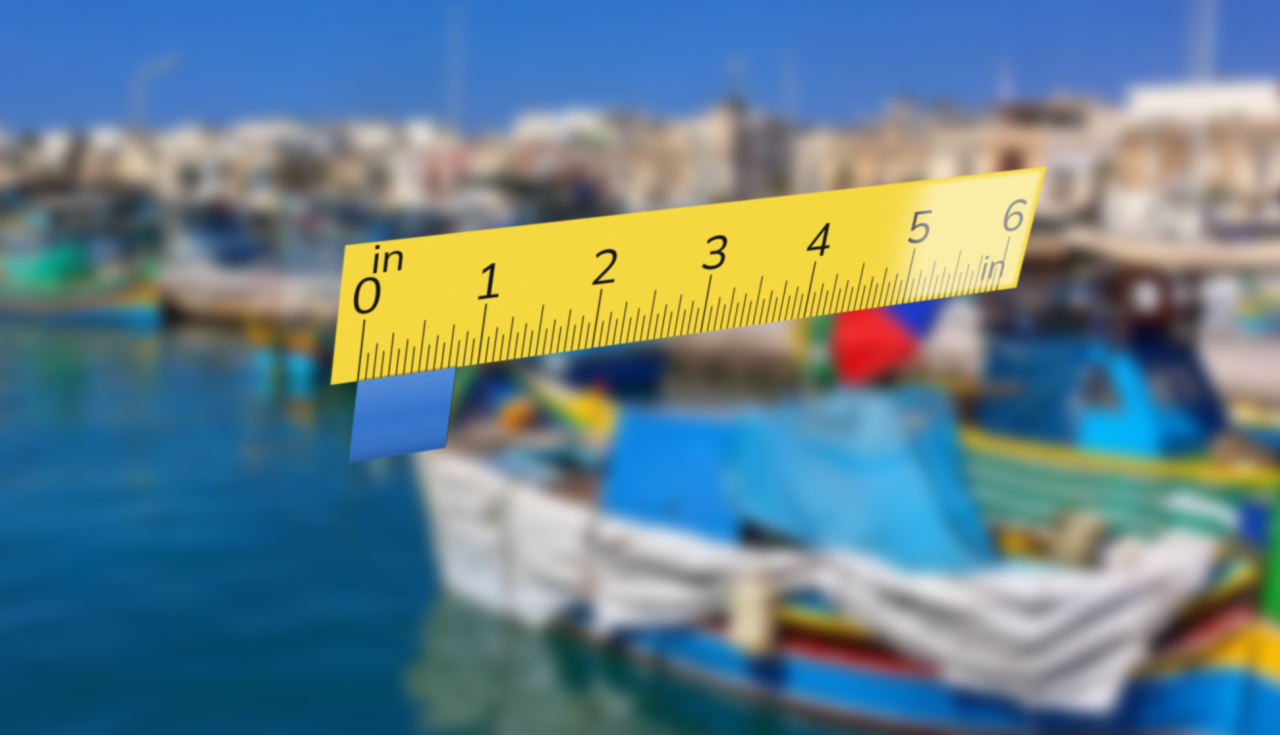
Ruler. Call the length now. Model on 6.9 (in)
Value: 0.8125 (in)
